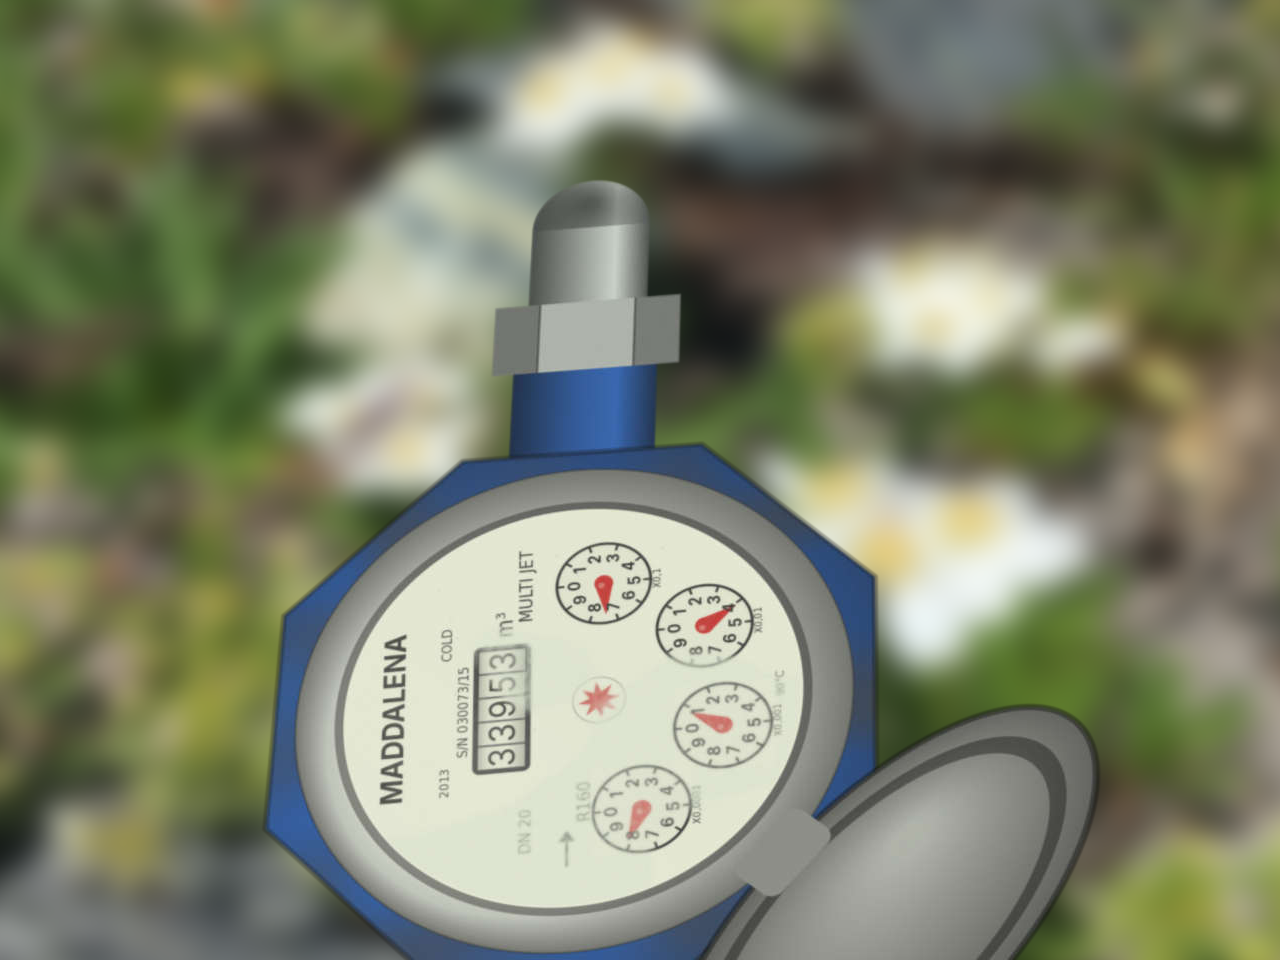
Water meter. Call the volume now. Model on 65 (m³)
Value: 33953.7408 (m³)
